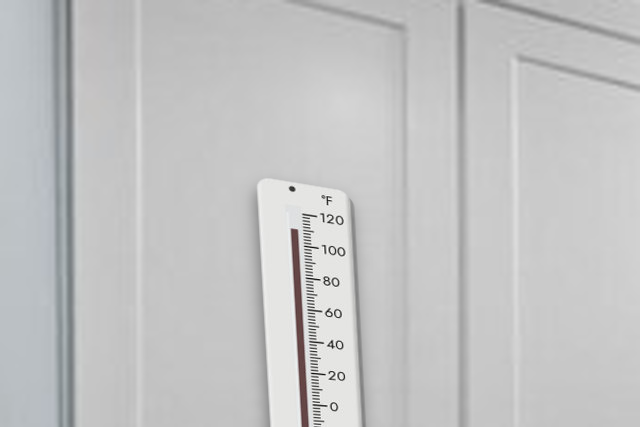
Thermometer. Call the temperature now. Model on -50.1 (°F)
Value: 110 (°F)
